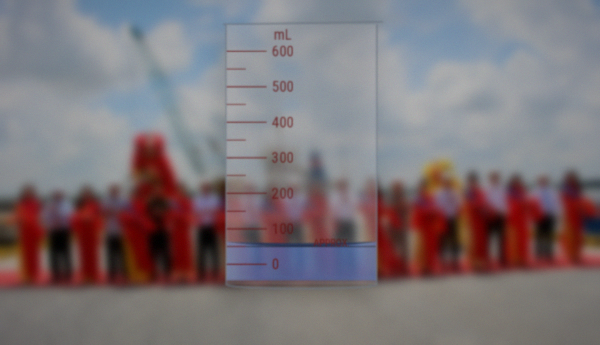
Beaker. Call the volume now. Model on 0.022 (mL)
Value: 50 (mL)
